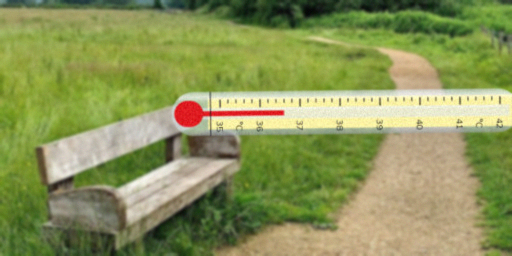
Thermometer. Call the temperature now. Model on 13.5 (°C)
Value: 36.6 (°C)
